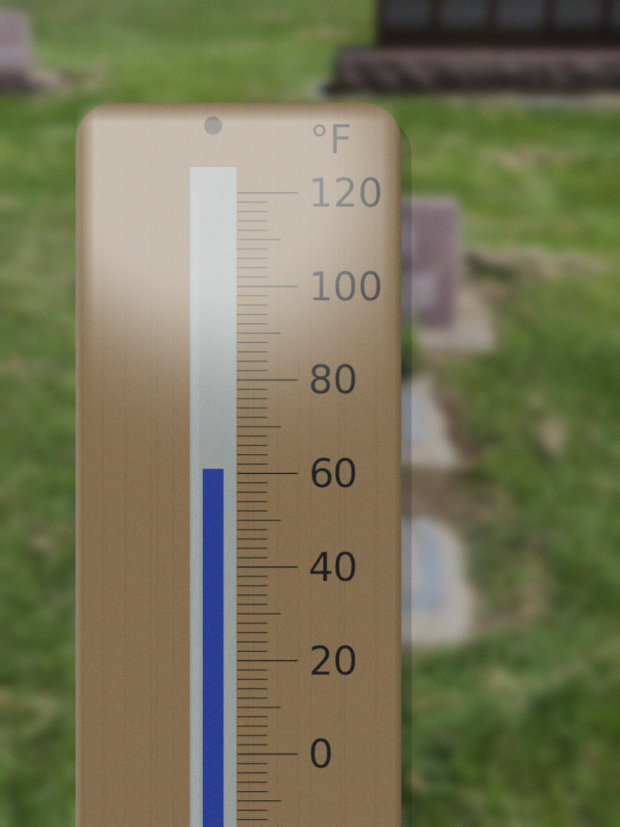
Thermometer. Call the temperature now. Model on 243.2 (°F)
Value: 61 (°F)
